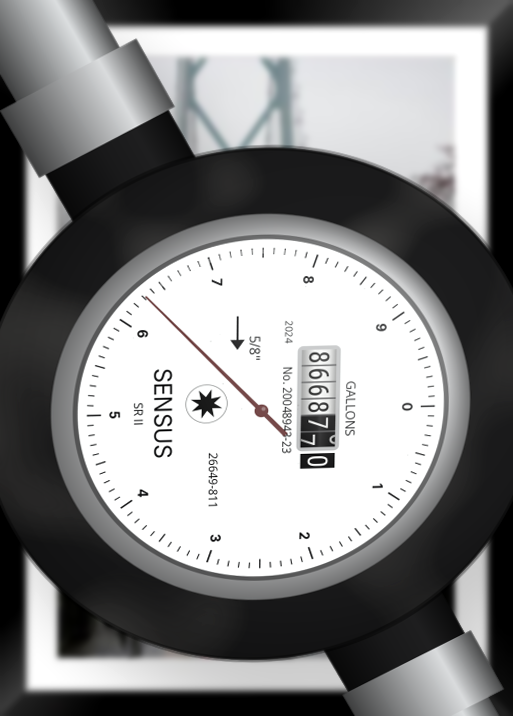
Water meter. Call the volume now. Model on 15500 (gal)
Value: 8668766.3 (gal)
